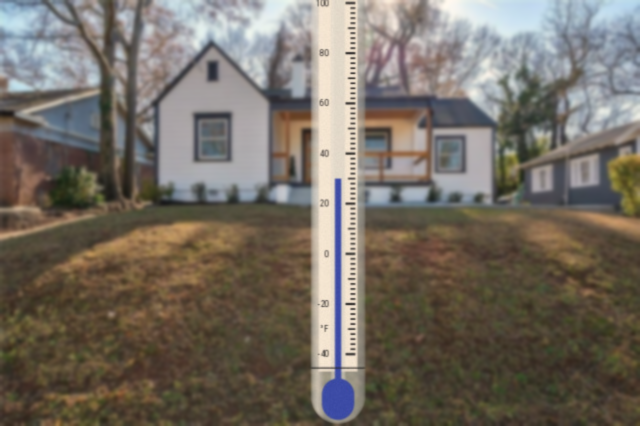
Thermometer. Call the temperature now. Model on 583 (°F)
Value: 30 (°F)
